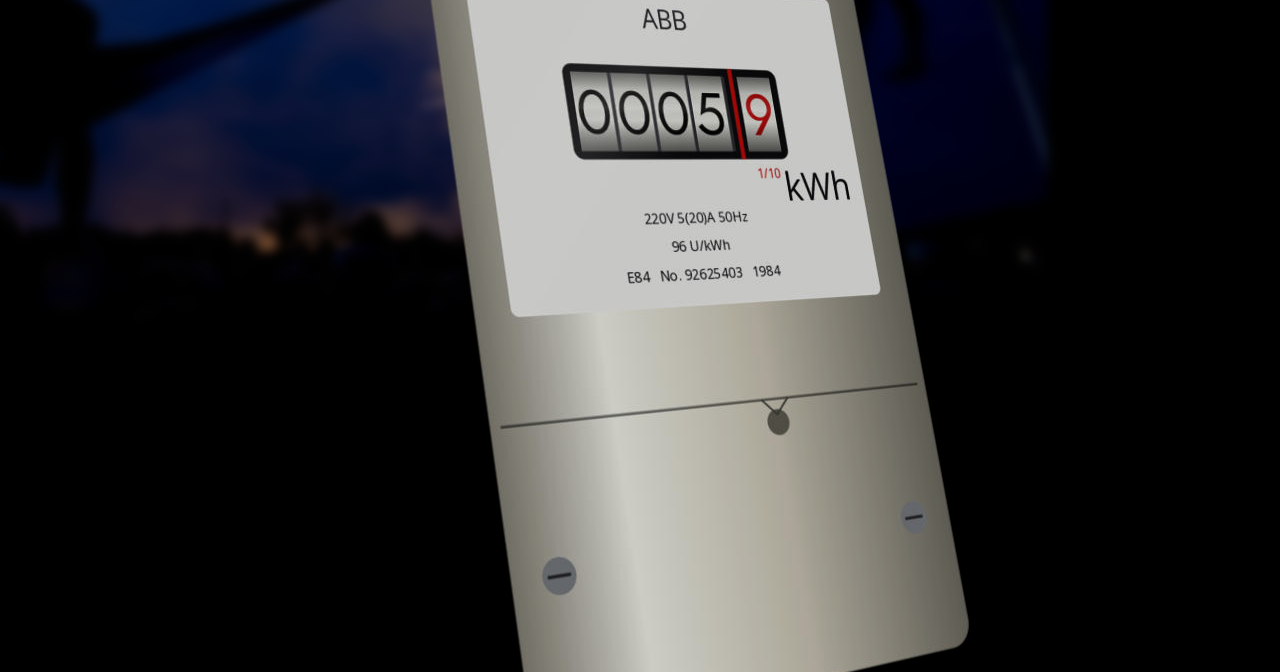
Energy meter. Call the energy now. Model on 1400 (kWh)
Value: 5.9 (kWh)
